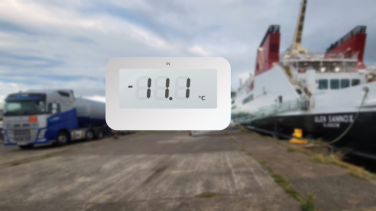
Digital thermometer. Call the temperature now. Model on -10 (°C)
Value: -11.1 (°C)
